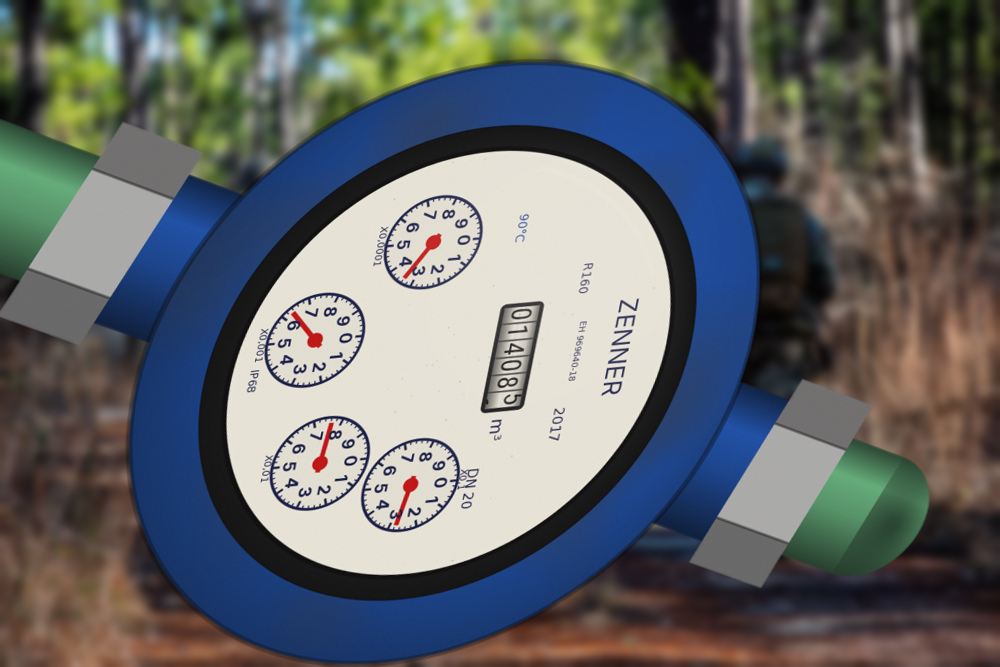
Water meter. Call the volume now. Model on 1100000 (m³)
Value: 14085.2763 (m³)
